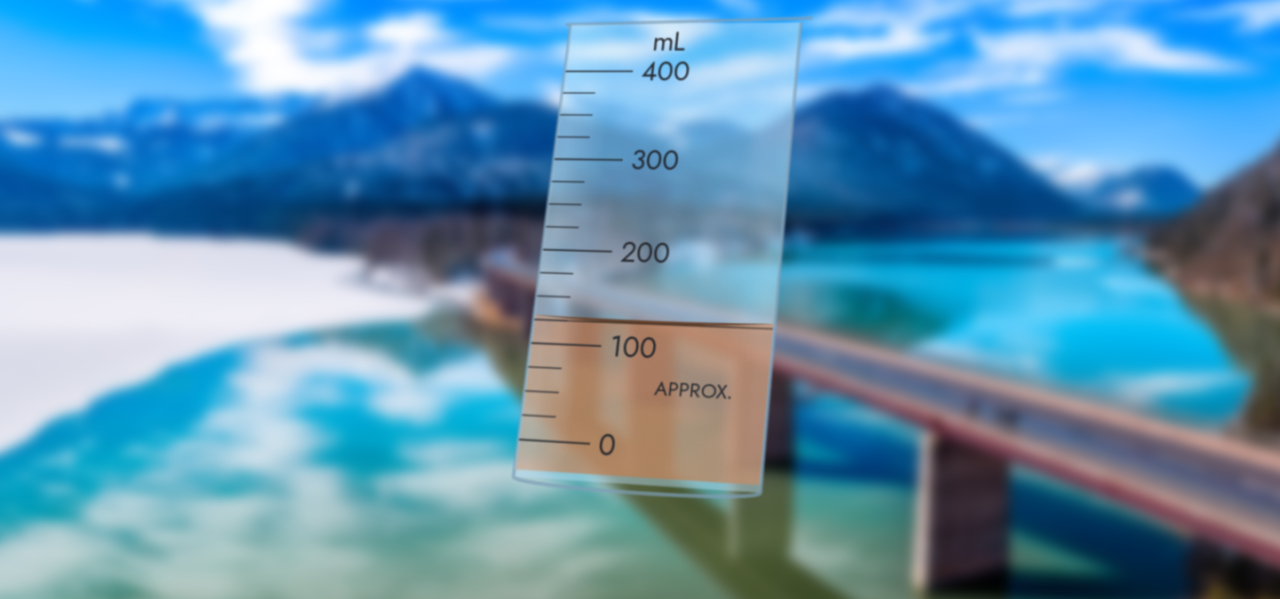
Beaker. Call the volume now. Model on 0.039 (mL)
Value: 125 (mL)
